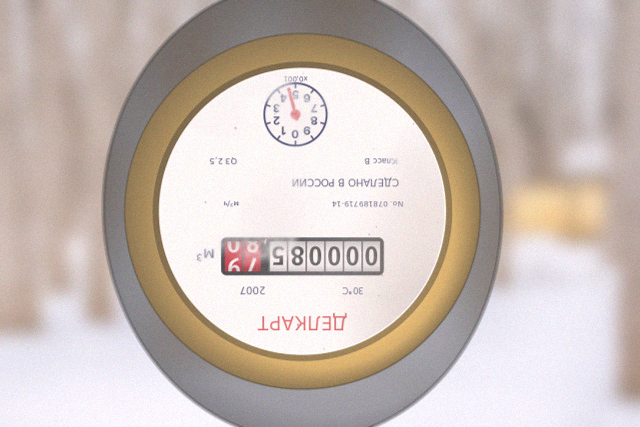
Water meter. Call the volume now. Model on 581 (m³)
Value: 85.794 (m³)
